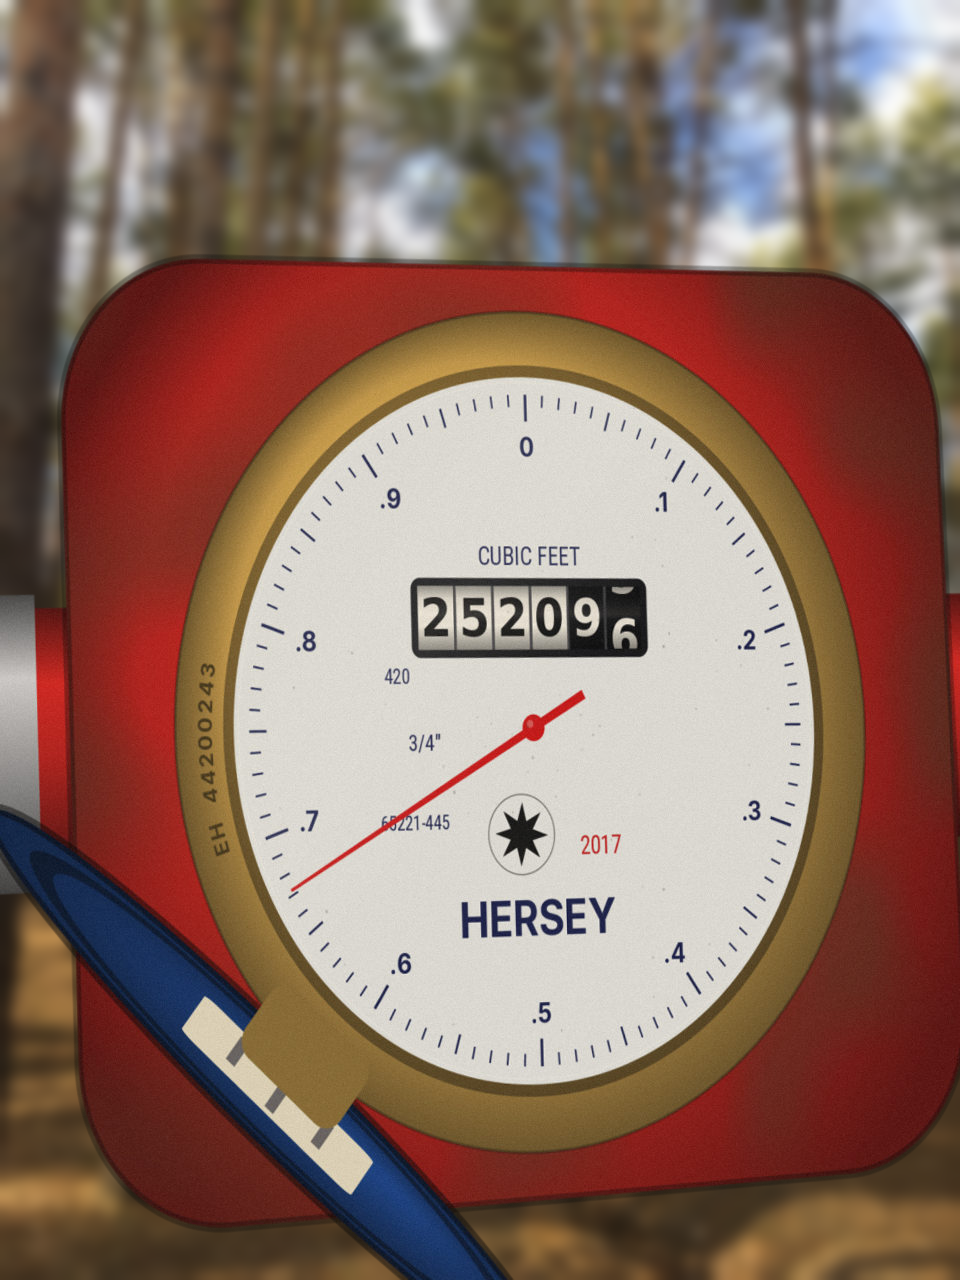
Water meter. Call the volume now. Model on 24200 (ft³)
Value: 252095.67 (ft³)
